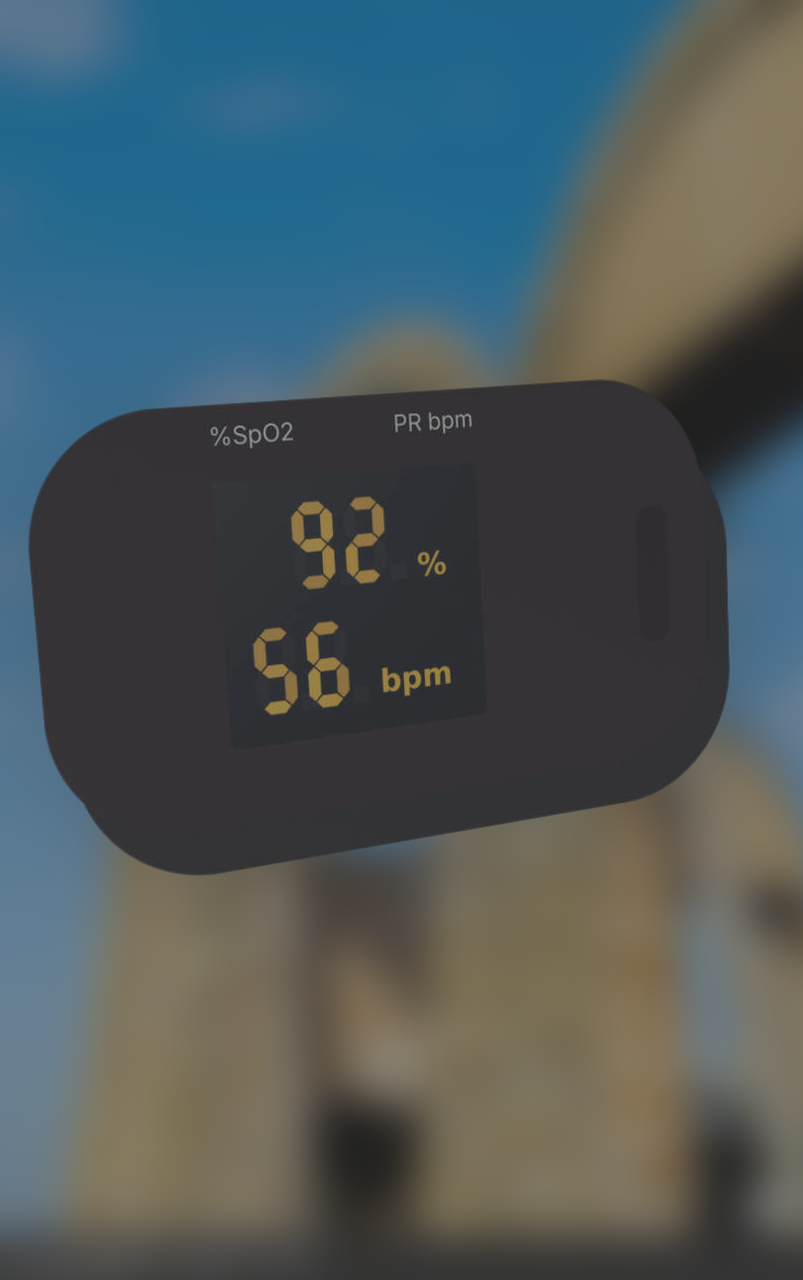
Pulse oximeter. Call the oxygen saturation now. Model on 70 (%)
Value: 92 (%)
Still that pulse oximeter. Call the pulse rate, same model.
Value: 56 (bpm)
